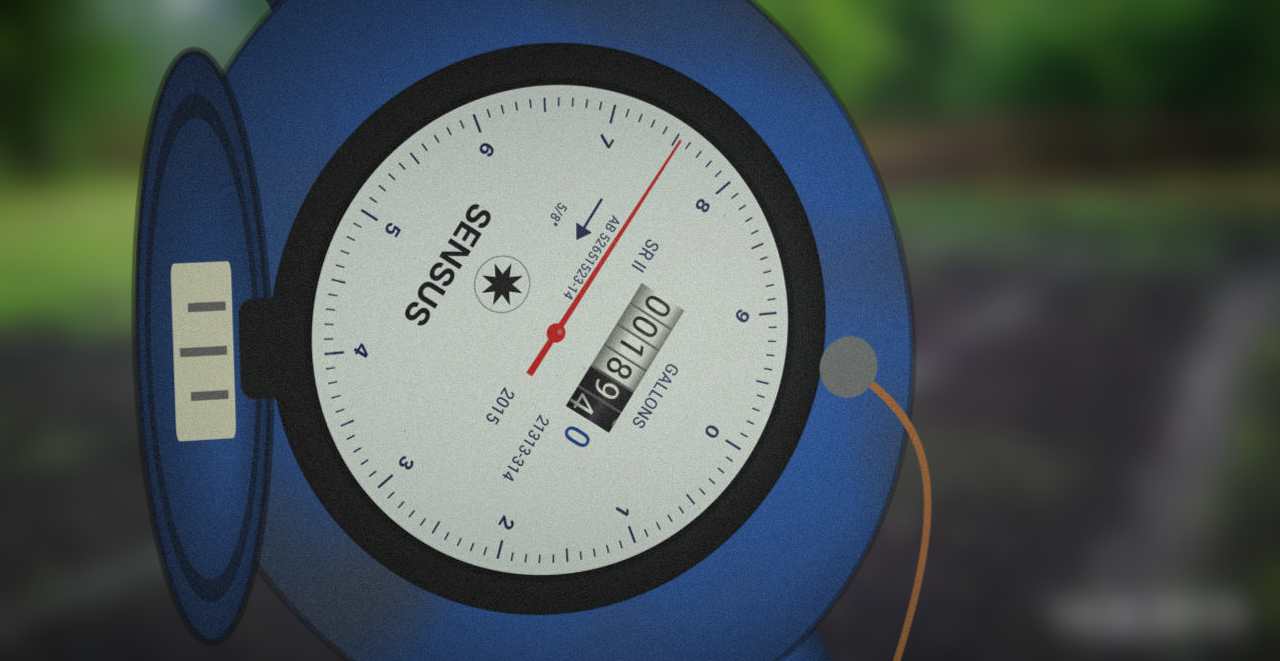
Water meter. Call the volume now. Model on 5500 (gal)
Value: 18937.5 (gal)
